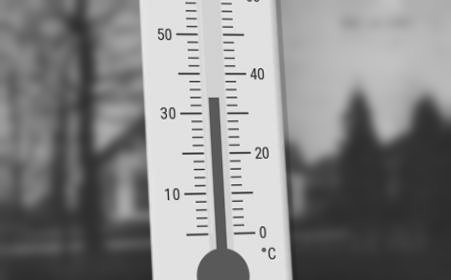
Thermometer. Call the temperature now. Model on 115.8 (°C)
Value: 34 (°C)
